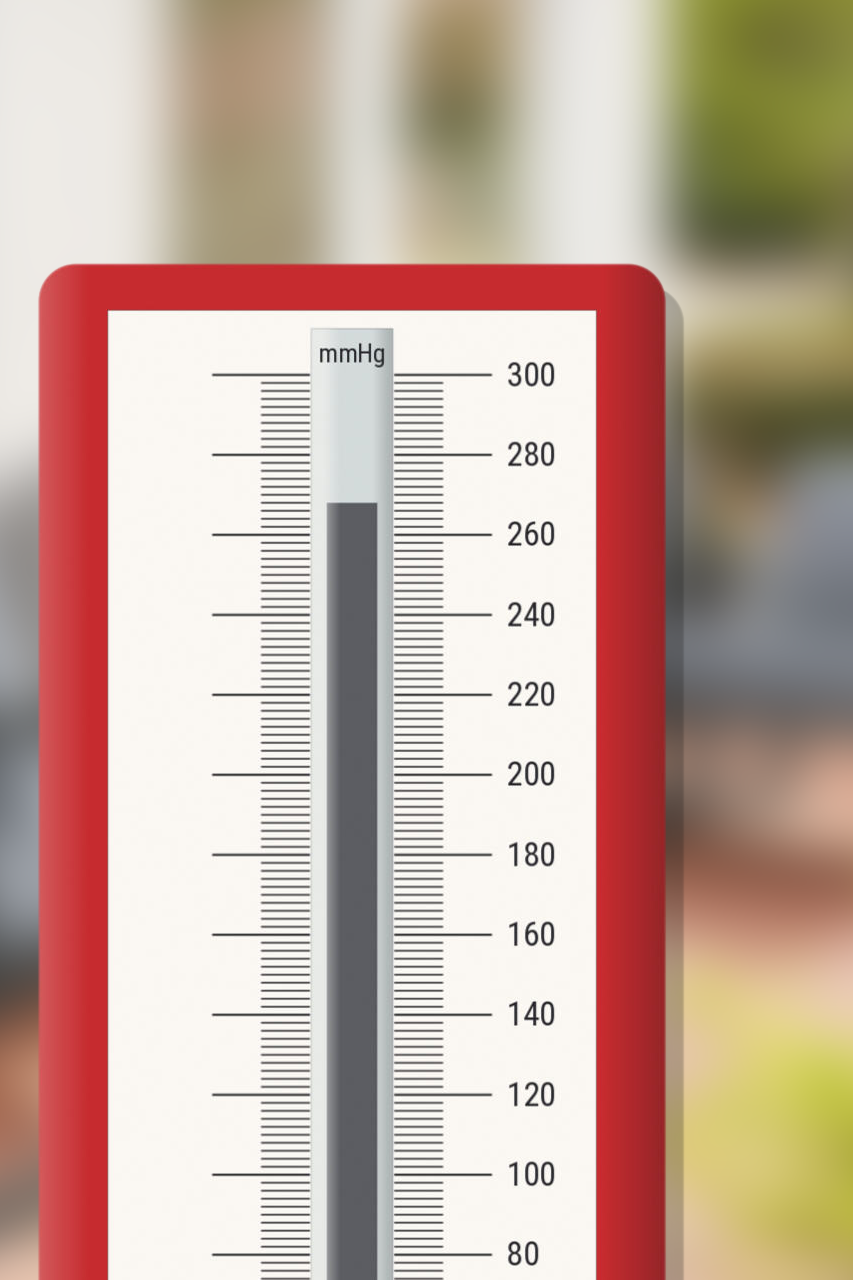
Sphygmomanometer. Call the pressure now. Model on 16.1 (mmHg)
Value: 268 (mmHg)
